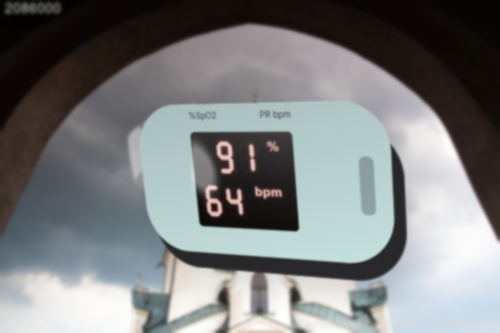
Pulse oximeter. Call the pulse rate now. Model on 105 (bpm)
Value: 64 (bpm)
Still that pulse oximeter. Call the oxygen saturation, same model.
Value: 91 (%)
